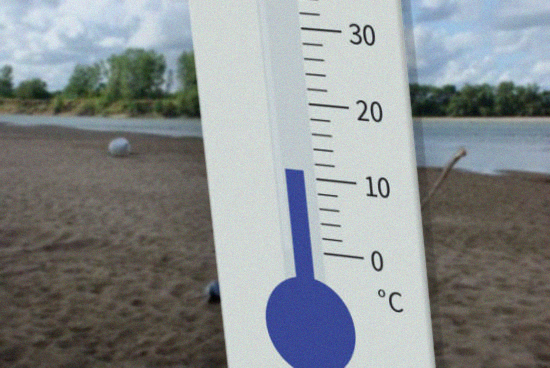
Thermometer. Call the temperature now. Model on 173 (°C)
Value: 11 (°C)
